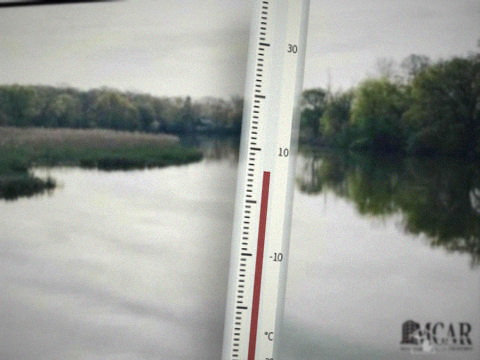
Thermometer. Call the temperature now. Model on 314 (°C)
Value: 6 (°C)
